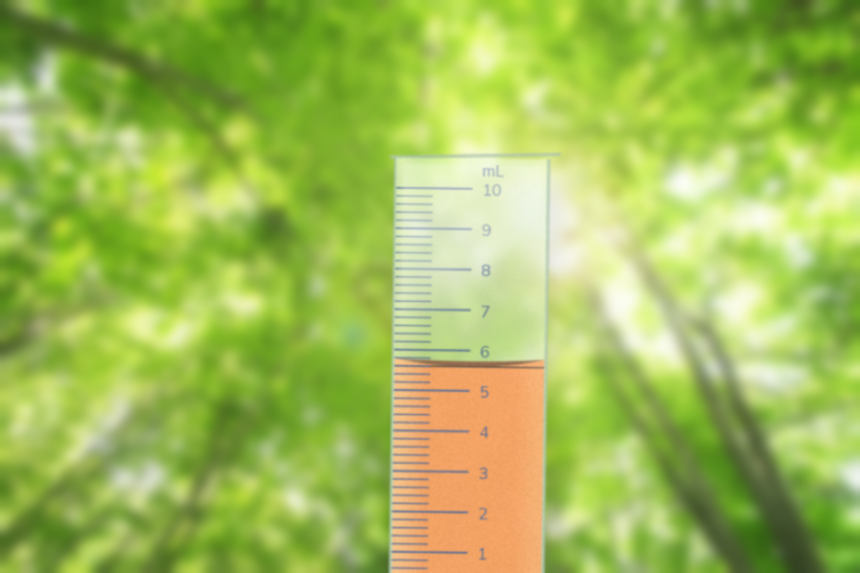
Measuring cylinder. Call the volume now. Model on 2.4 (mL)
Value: 5.6 (mL)
